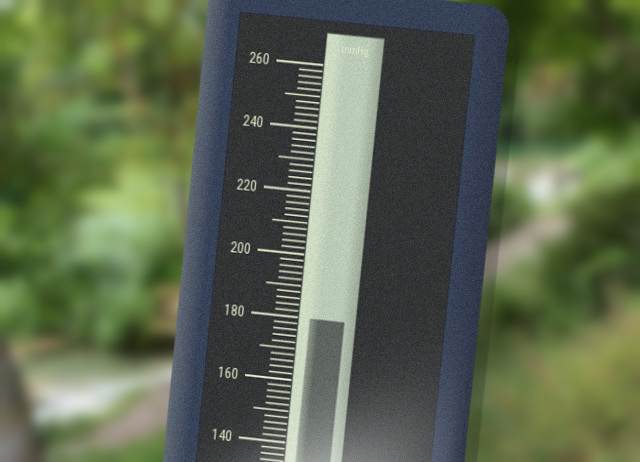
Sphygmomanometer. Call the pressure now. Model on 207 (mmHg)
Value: 180 (mmHg)
